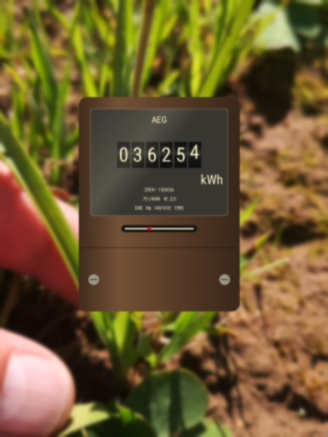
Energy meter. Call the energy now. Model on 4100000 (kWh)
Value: 36254 (kWh)
